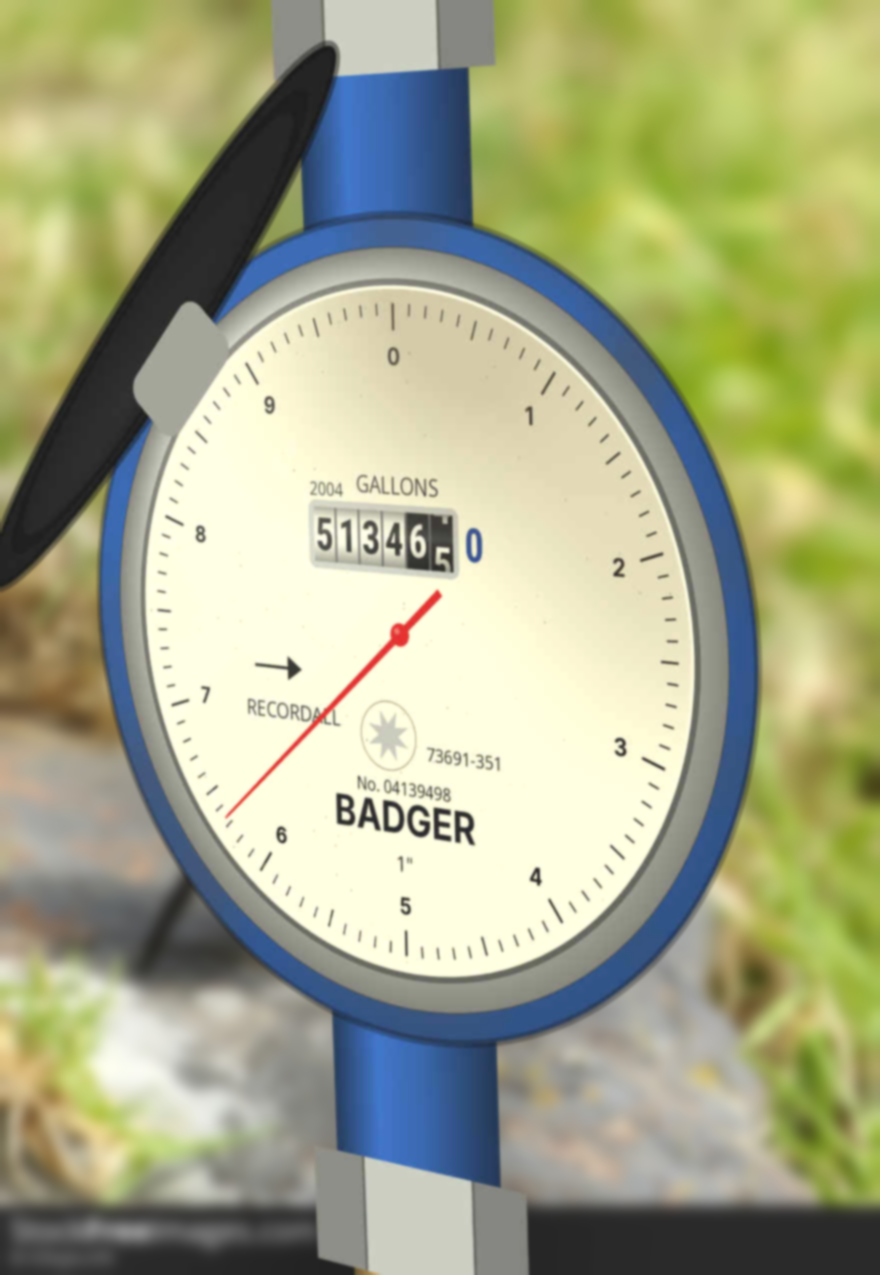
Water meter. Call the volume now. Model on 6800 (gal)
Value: 5134646.3 (gal)
